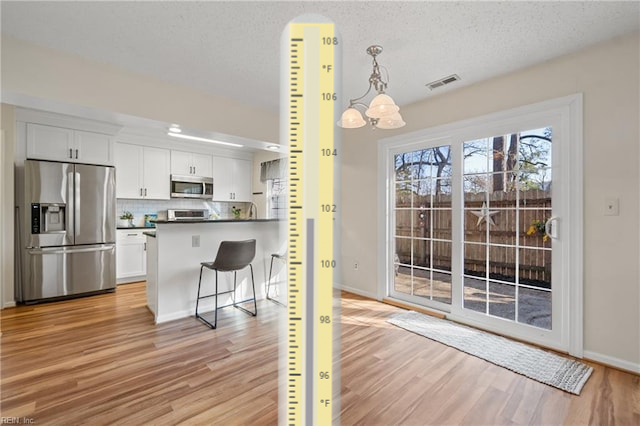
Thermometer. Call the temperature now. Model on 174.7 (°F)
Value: 101.6 (°F)
